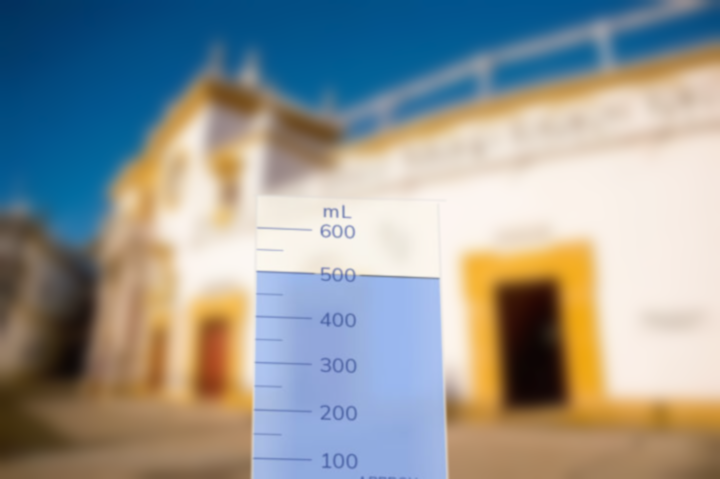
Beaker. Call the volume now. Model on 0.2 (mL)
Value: 500 (mL)
